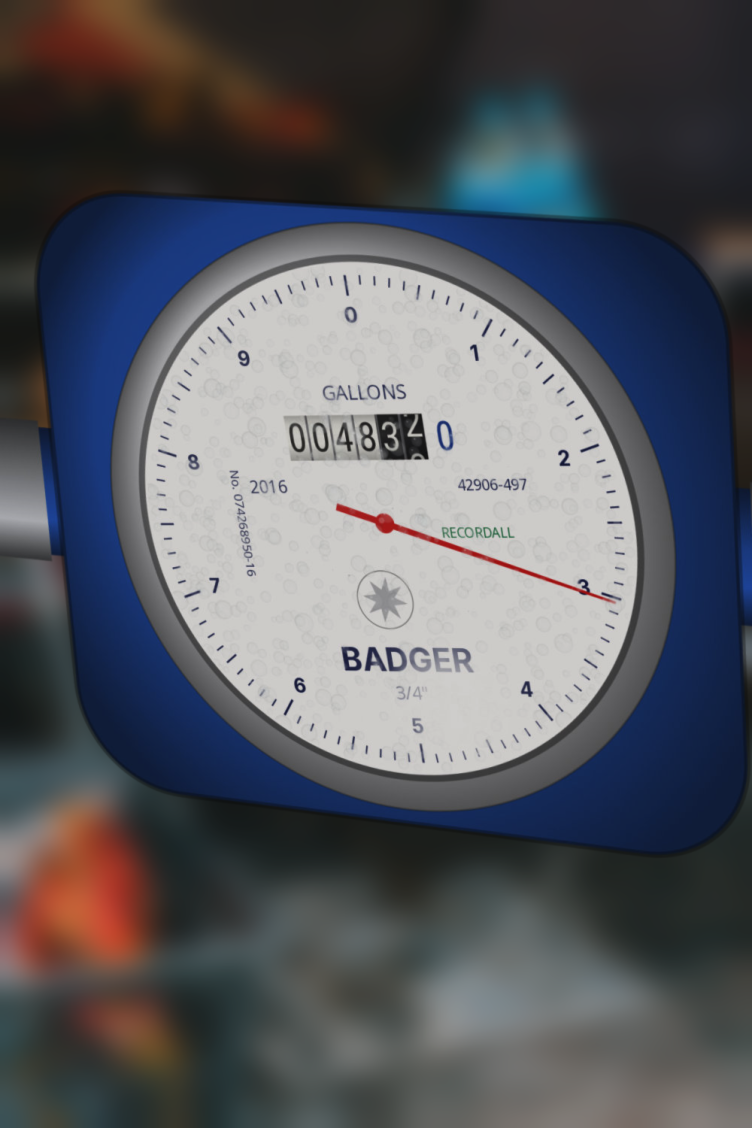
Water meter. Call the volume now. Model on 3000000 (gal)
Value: 48323.0 (gal)
